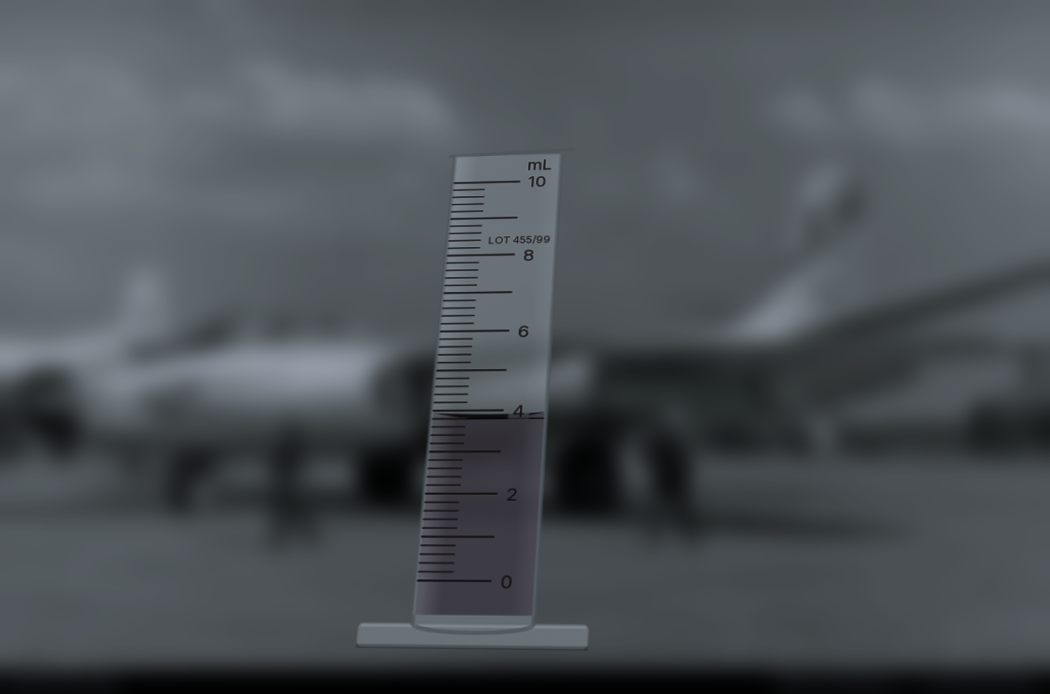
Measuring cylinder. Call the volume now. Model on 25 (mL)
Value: 3.8 (mL)
